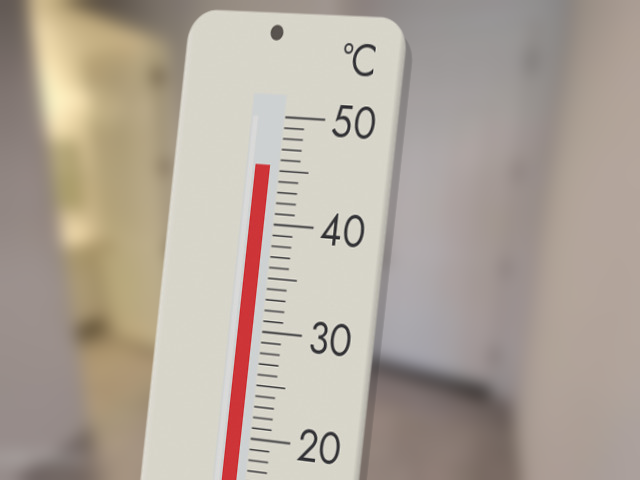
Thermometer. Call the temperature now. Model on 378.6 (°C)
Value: 45.5 (°C)
